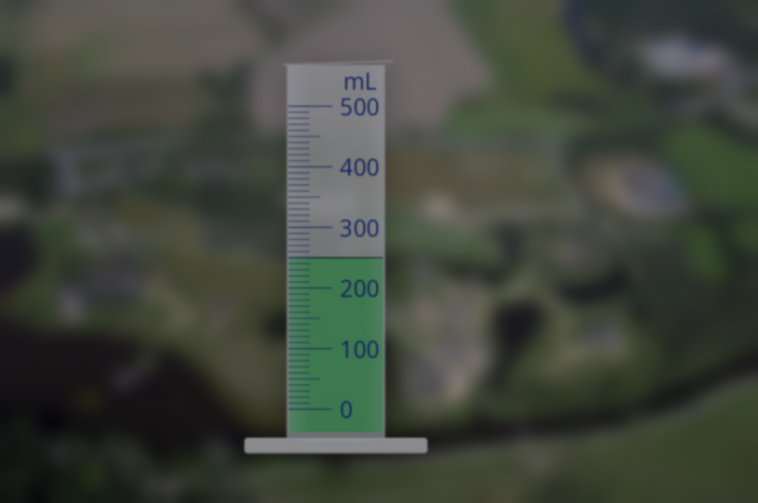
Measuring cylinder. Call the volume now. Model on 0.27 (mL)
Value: 250 (mL)
